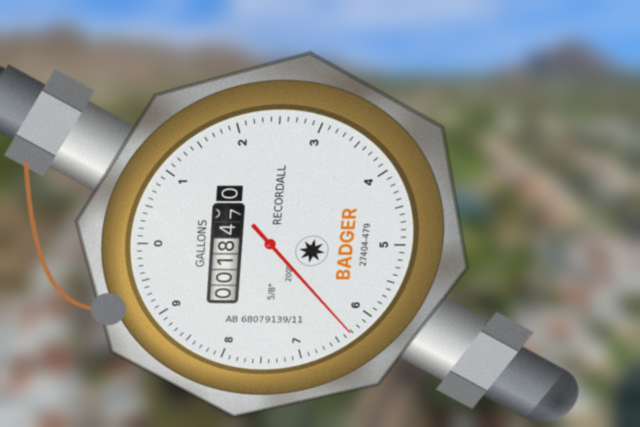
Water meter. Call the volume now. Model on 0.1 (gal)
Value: 18466.3 (gal)
